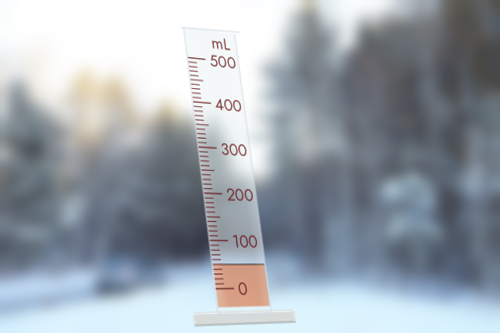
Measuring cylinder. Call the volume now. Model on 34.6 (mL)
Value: 50 (mL)
